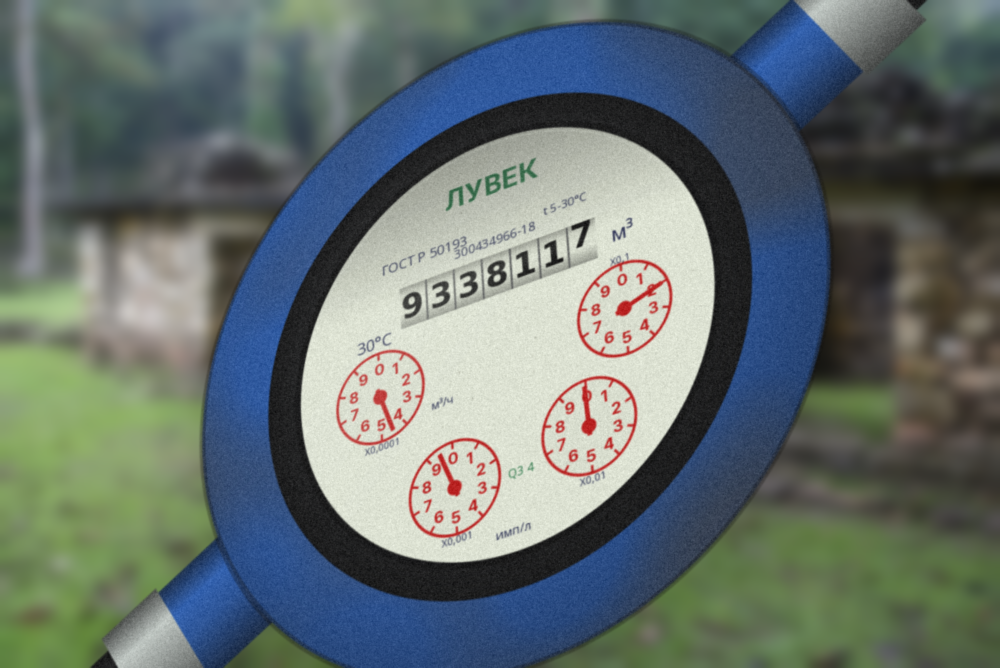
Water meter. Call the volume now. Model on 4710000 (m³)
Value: 9338117.1994 (m³)
